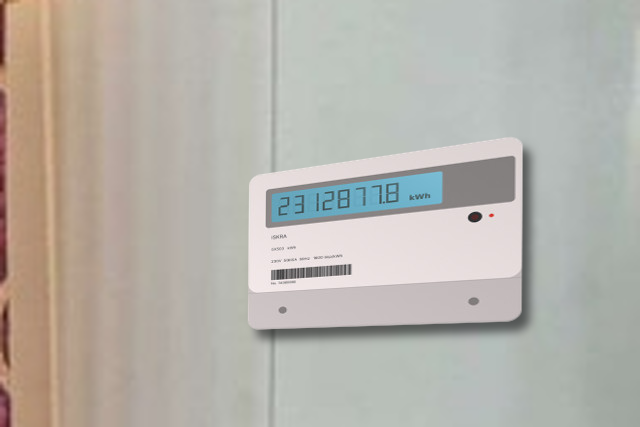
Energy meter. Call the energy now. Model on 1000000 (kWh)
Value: 2312877.8 (kWh)
